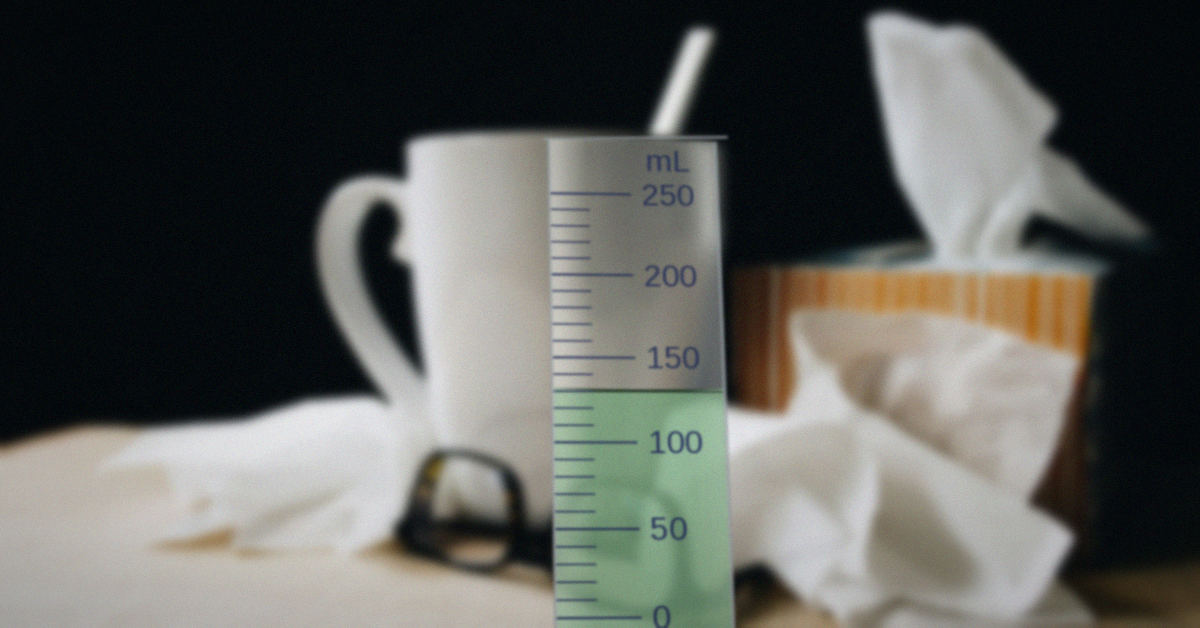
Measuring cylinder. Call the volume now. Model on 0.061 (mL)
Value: 130 (mL)
